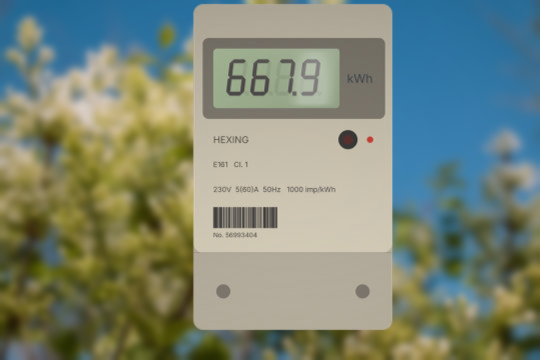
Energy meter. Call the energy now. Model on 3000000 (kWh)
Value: 667.9 (kWh)
